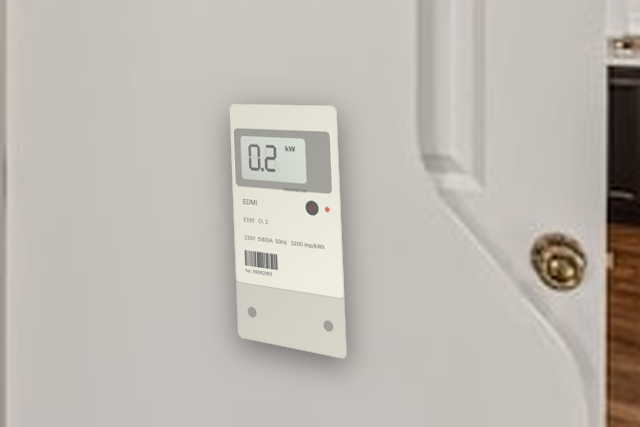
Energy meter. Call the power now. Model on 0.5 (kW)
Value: 0.2 (kW)
